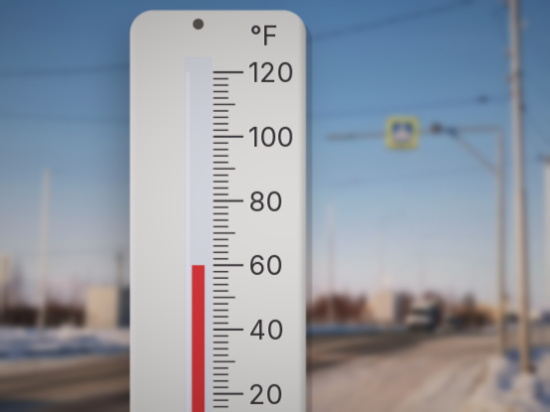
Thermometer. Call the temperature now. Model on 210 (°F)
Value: 60 (°F)
